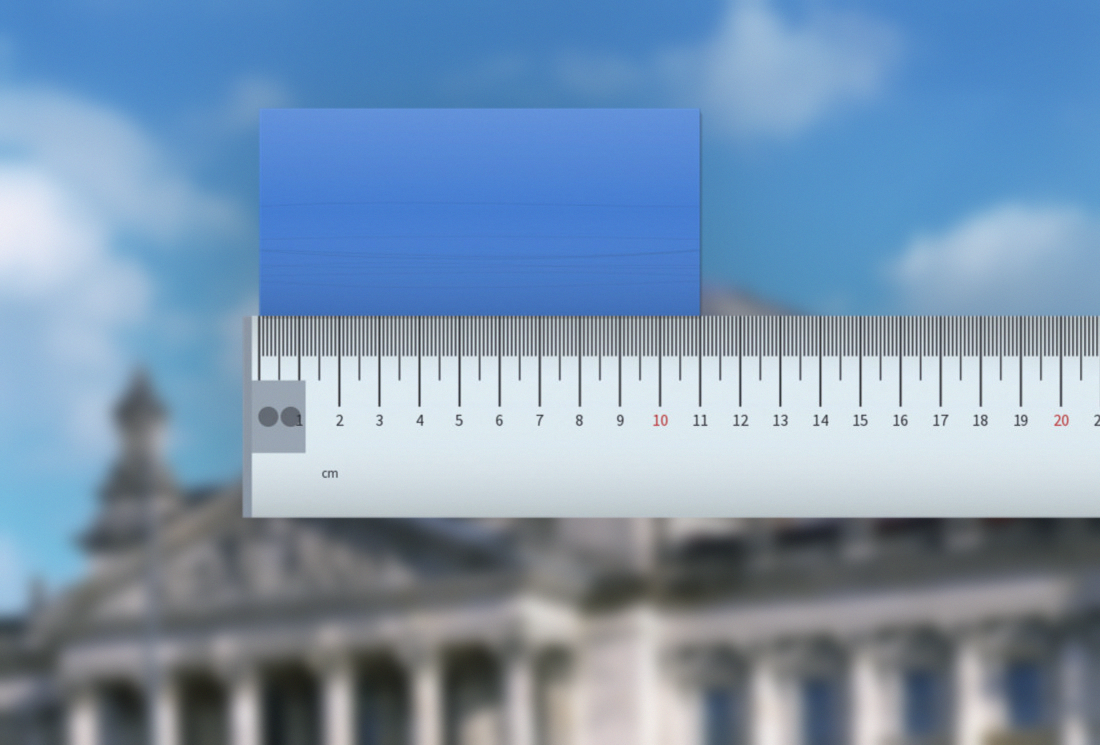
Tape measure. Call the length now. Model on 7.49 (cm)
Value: 11 (cm)
